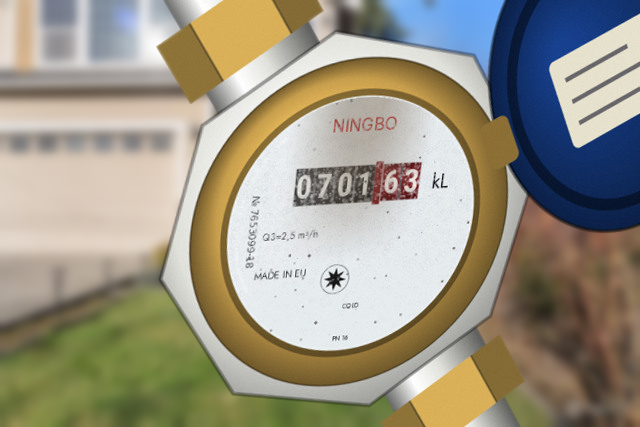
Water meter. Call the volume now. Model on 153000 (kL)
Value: 701.63 (kL)
